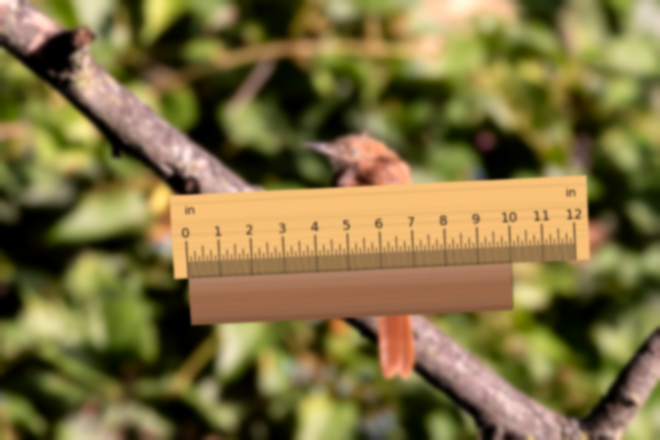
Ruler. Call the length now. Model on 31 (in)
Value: 10 (in)
